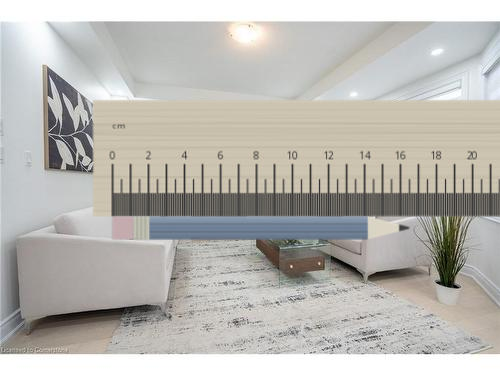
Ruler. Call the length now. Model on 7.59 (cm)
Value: 16.5 (cm)
